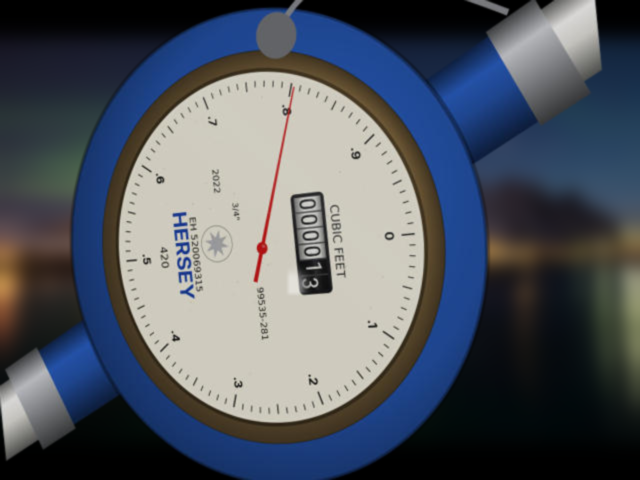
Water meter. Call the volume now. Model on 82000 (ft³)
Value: 12.80 (ft³)
